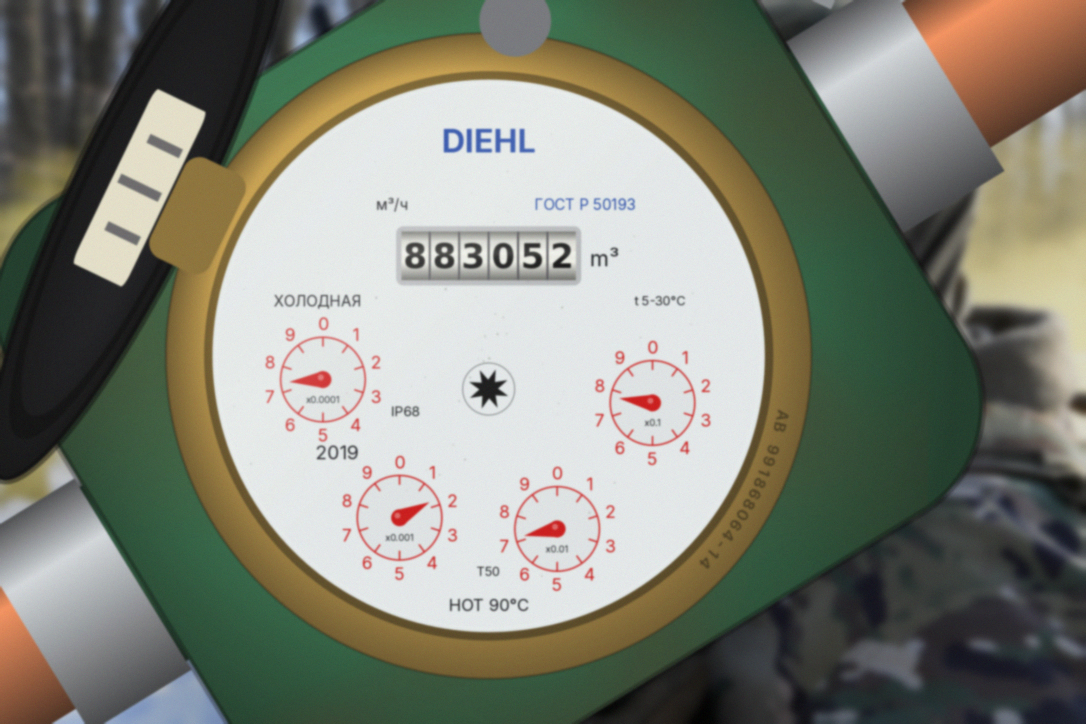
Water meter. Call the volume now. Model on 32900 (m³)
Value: 883052.7717 (m³)
